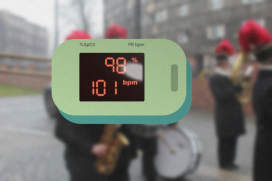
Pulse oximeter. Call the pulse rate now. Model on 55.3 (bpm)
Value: 101 (bpm)
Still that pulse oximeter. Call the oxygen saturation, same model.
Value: 98 (%)
